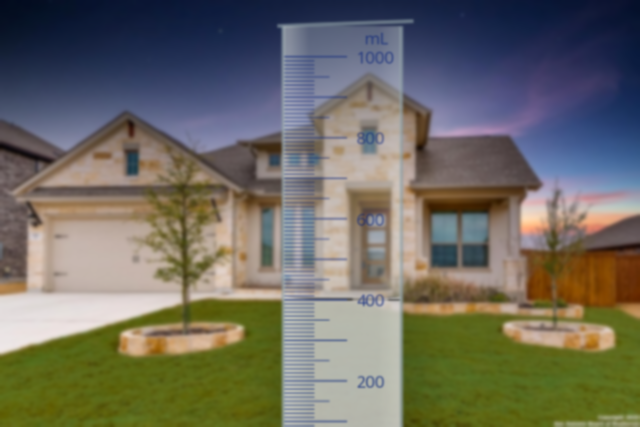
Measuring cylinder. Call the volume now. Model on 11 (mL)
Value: 400 (mL)
